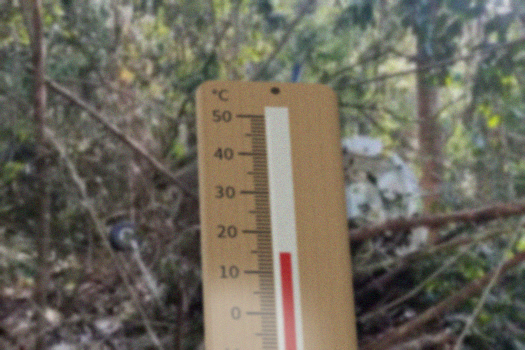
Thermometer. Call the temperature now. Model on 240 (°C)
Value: 15 (°C)
